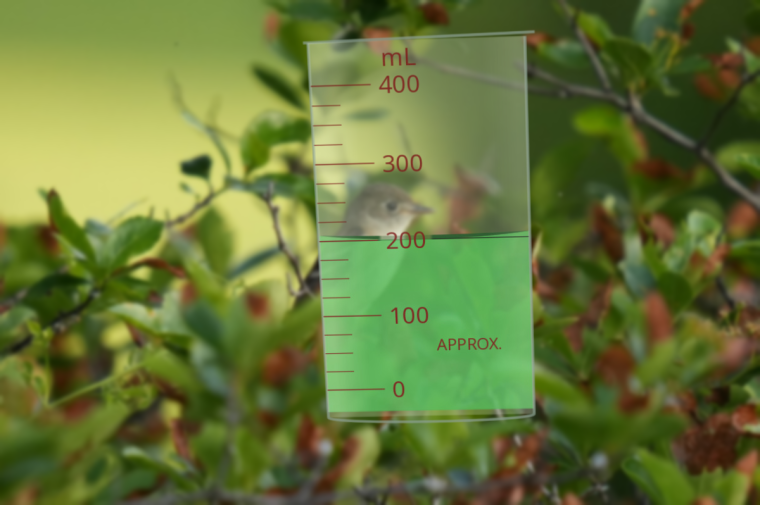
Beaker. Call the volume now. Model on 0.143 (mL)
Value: 200 (mL)
